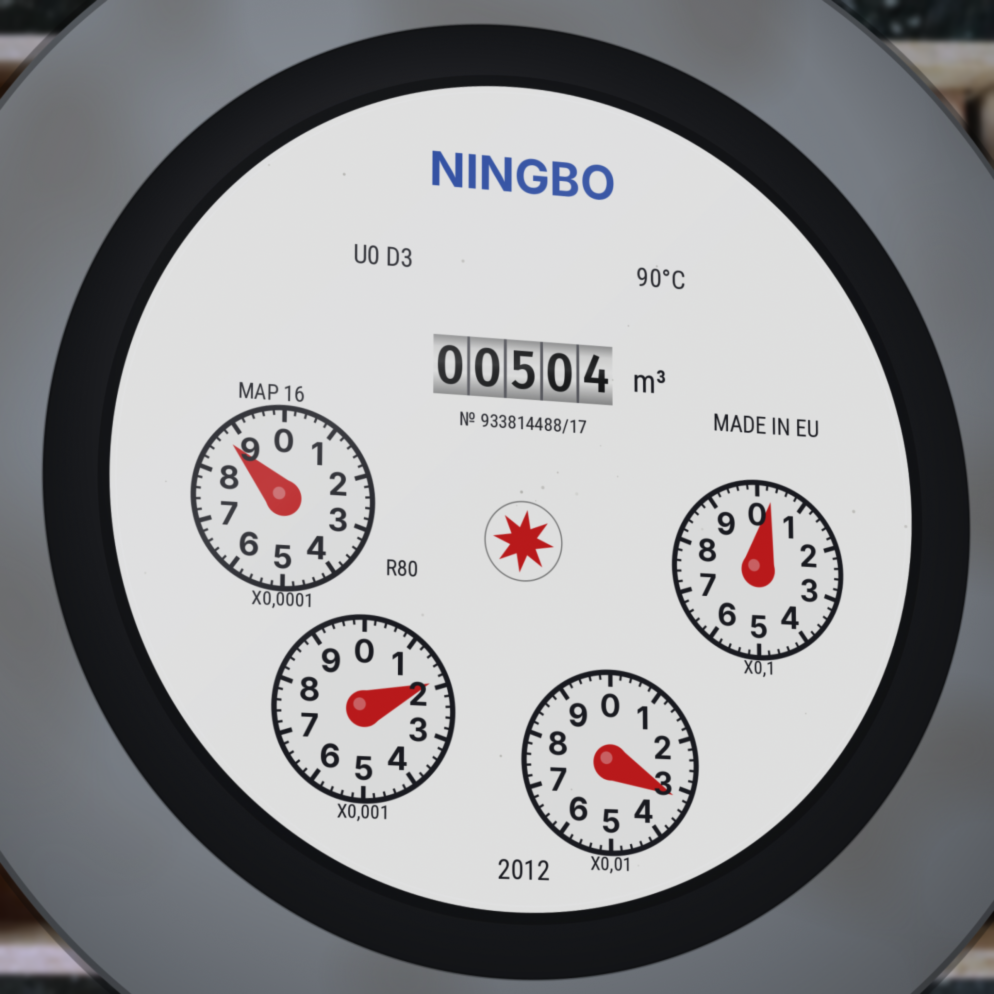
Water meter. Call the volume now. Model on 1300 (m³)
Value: 504.0318 (m³)
